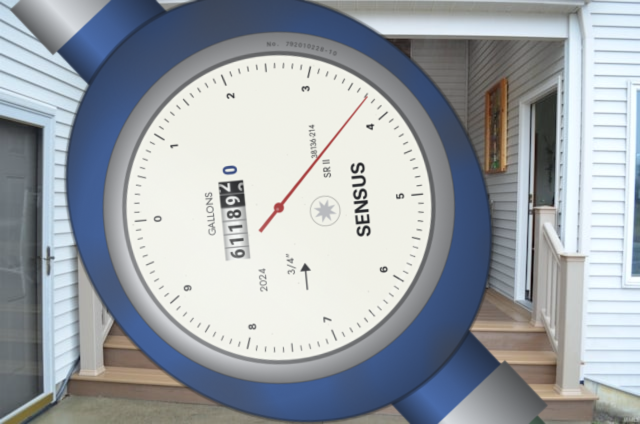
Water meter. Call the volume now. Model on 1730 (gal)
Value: 6118923.7 (gal)
